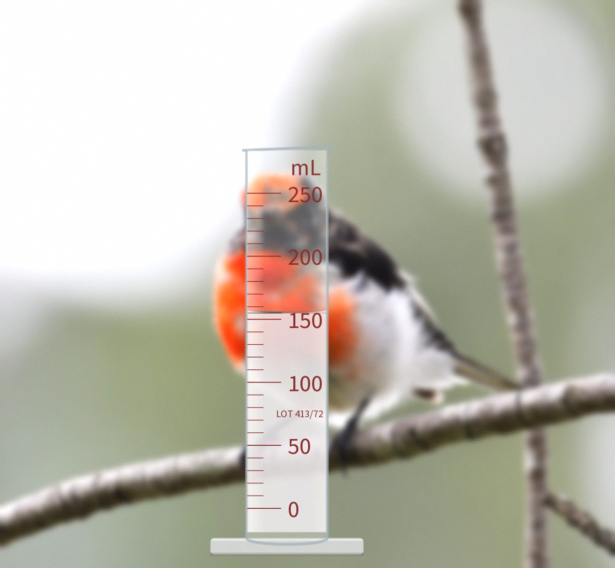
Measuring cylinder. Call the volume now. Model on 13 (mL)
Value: 155 (mL)
